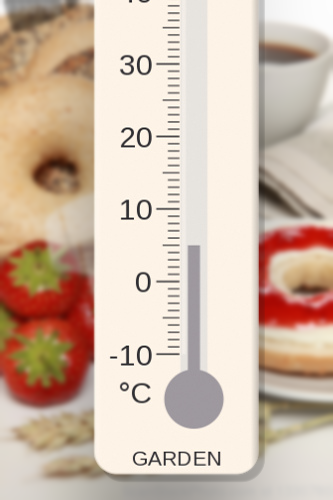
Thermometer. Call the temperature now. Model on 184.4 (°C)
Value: 5 (°C)
